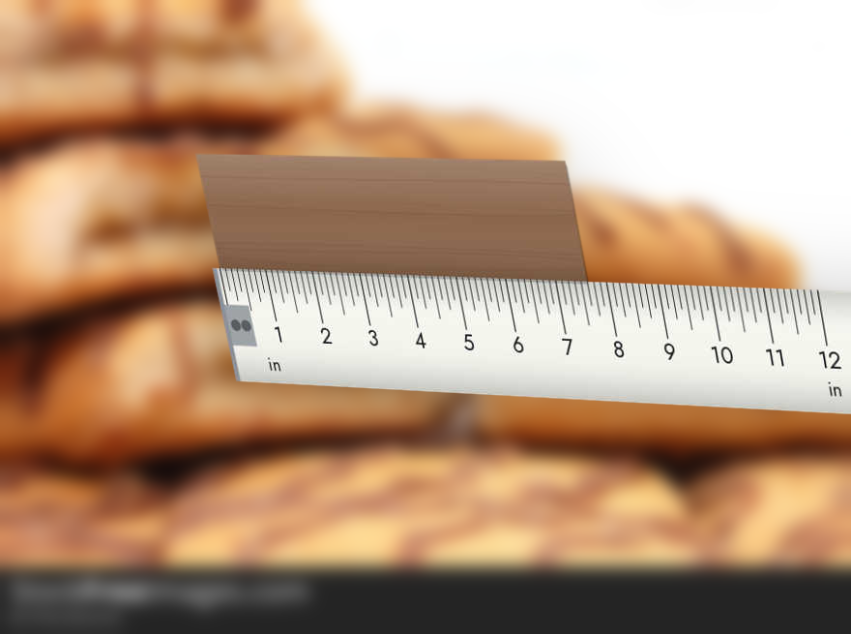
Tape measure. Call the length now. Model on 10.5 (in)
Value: 7.625 (in)
